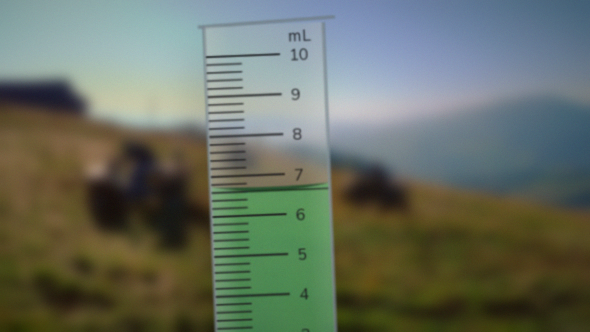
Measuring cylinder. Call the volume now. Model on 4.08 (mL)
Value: 6.6 (mL)
